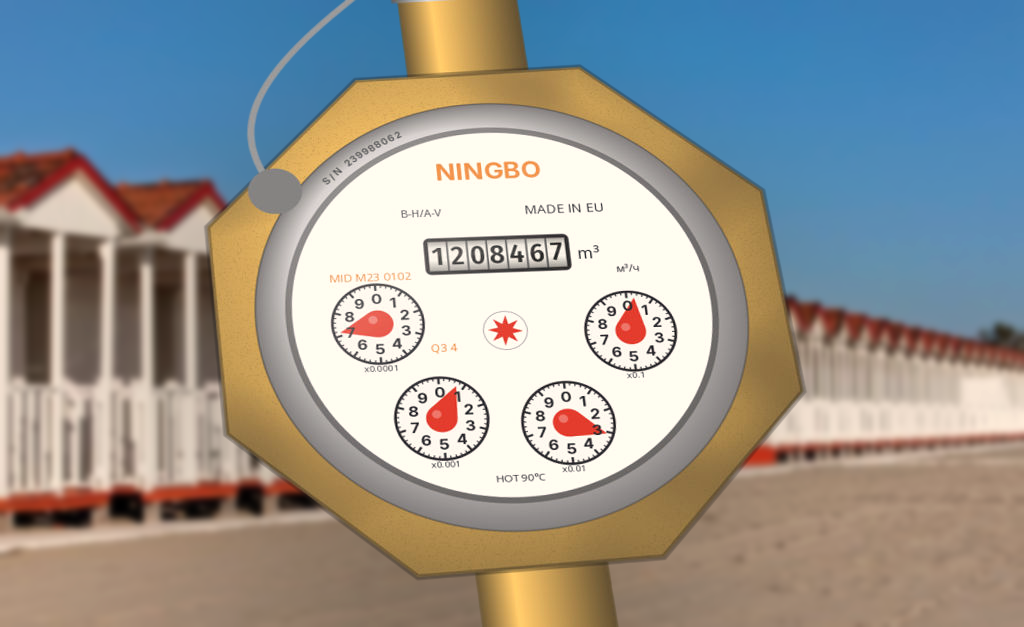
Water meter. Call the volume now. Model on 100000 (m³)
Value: 1208467.0307 (m³)
